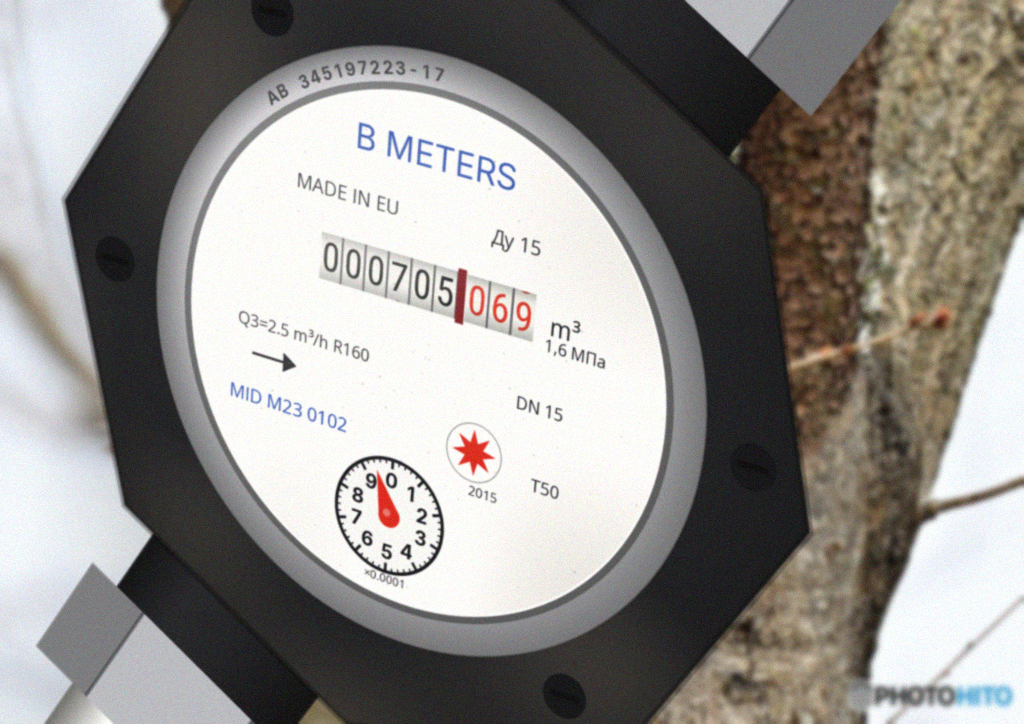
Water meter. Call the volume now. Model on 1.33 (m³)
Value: 705.0689 (m³)
